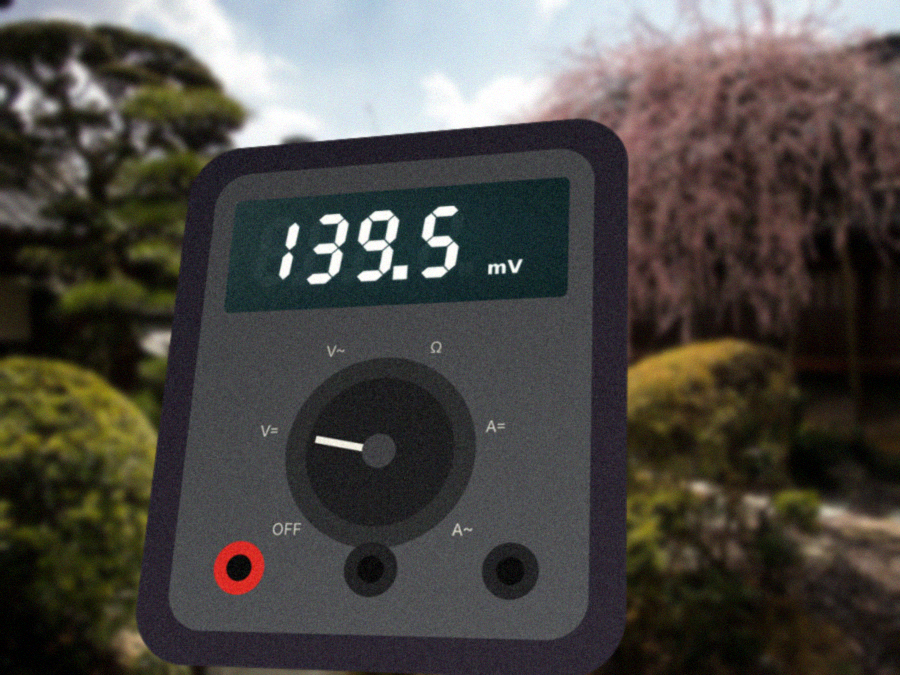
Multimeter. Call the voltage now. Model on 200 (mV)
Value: 139.5 (mV)
